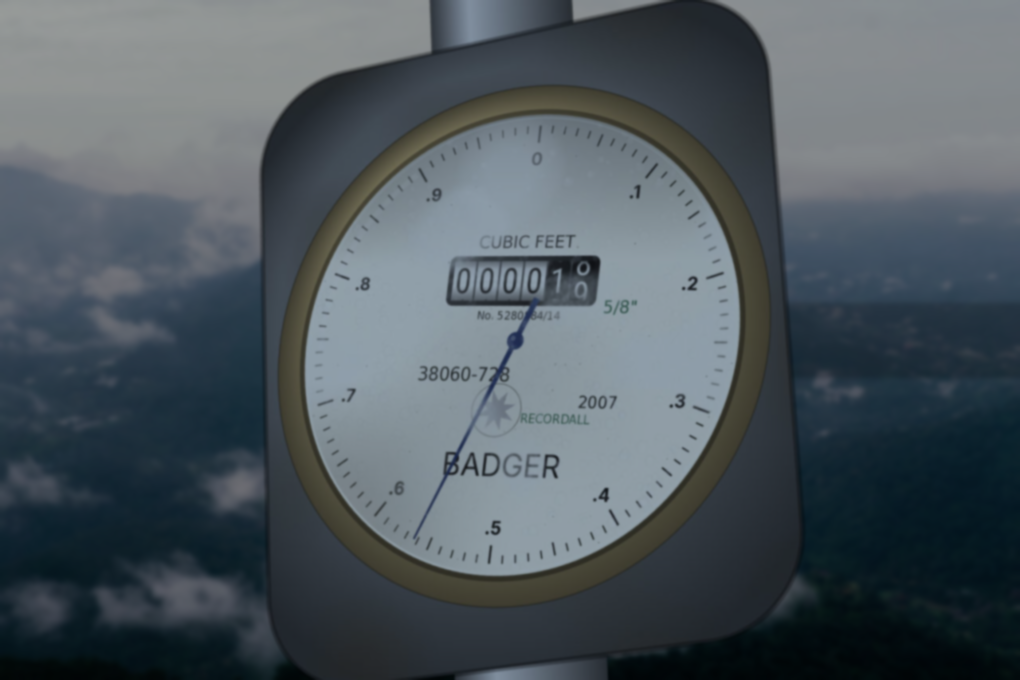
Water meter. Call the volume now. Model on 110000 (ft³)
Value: 18.56 (ft³)
